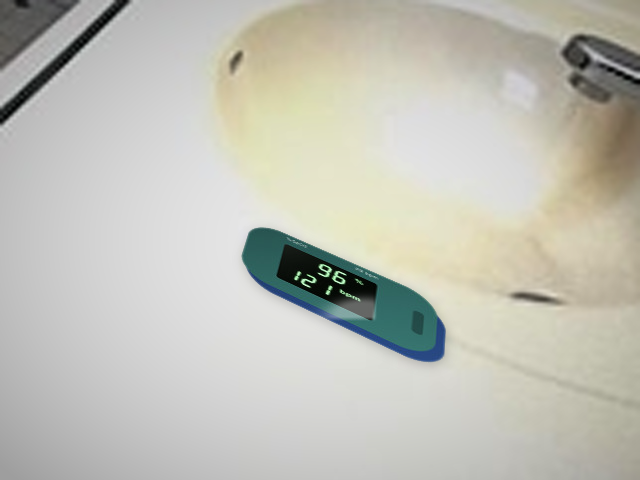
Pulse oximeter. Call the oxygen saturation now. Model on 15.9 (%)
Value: 96 (%)
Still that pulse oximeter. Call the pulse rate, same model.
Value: 121 (bpm)
